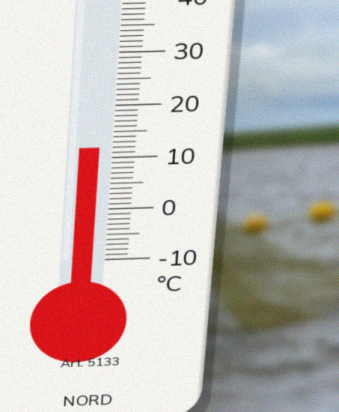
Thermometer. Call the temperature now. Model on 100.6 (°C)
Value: 12 (°C)
